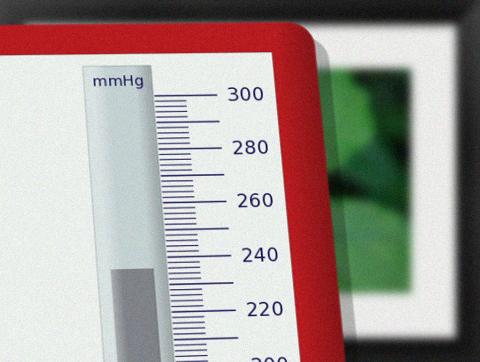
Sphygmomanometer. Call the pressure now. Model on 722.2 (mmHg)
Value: 236 (mmHg)
